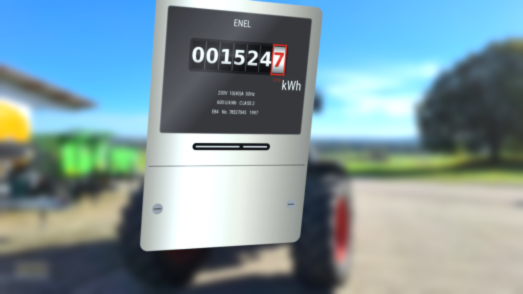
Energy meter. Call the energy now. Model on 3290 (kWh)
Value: 1524.7 (kWh)
